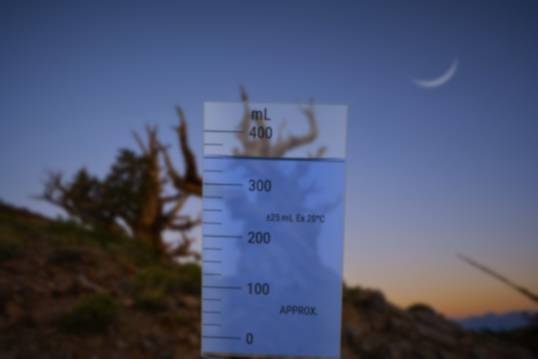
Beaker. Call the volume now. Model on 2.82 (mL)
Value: 350 (mL)
